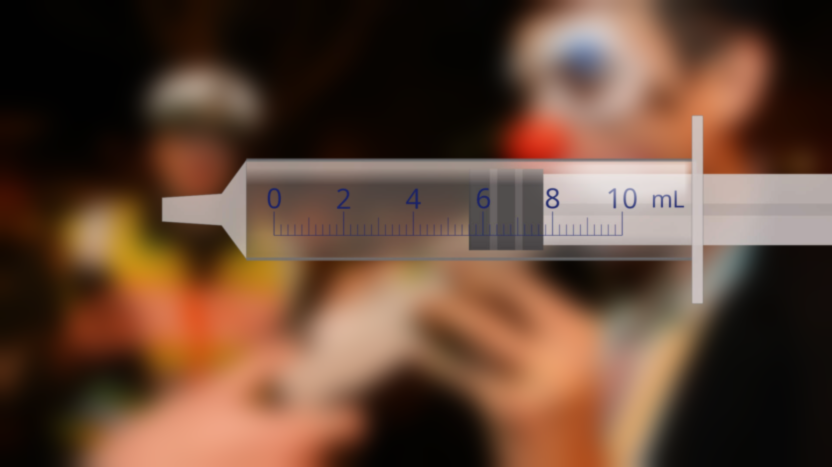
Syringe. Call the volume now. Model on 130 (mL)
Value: 5.6 (mL)
